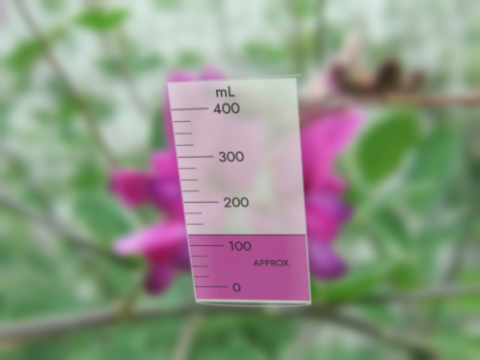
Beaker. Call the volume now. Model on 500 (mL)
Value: 125 (mL)
